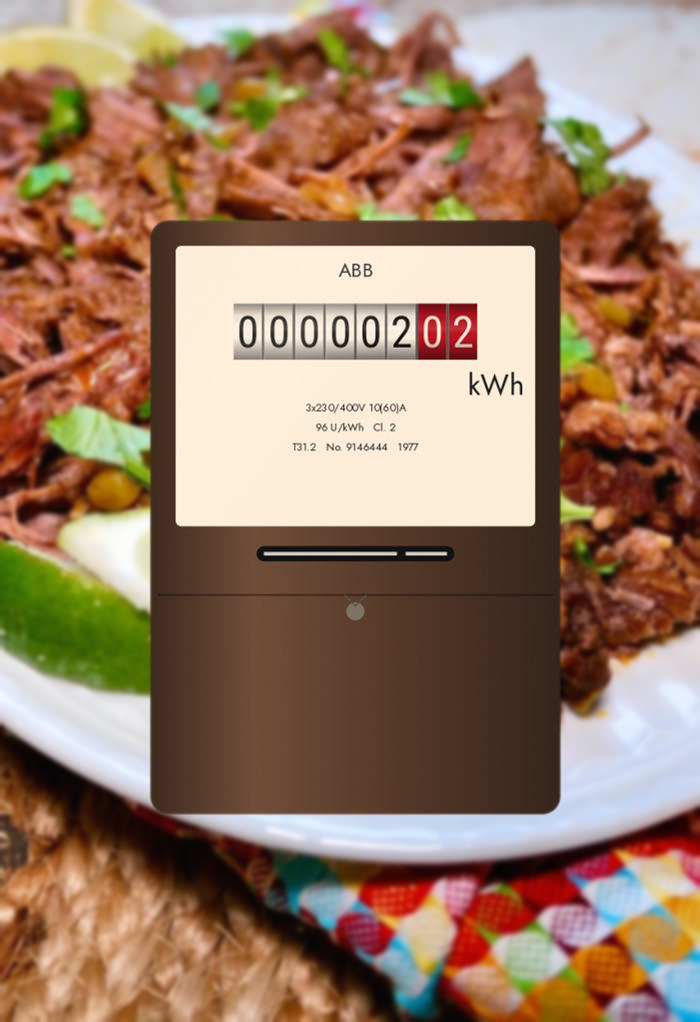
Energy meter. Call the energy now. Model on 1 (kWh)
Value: 2.02 (kWh)
